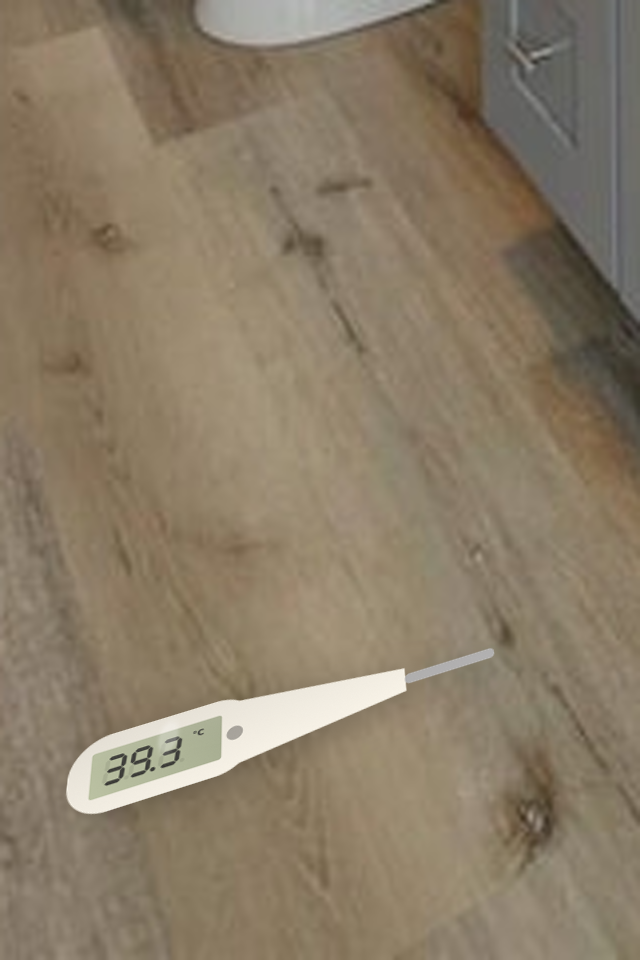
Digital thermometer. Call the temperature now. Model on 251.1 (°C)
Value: 39.3 (°C)
